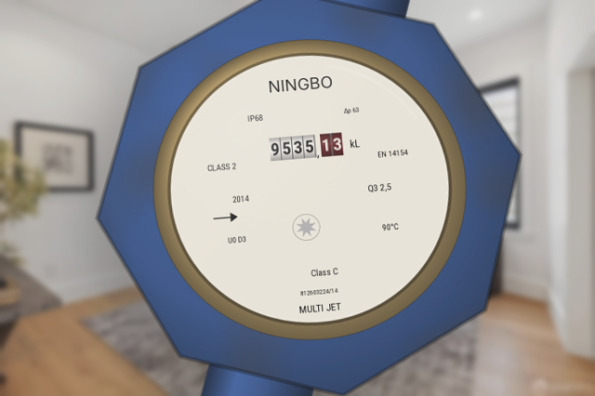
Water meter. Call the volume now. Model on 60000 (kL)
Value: 9535.13 (kL)
